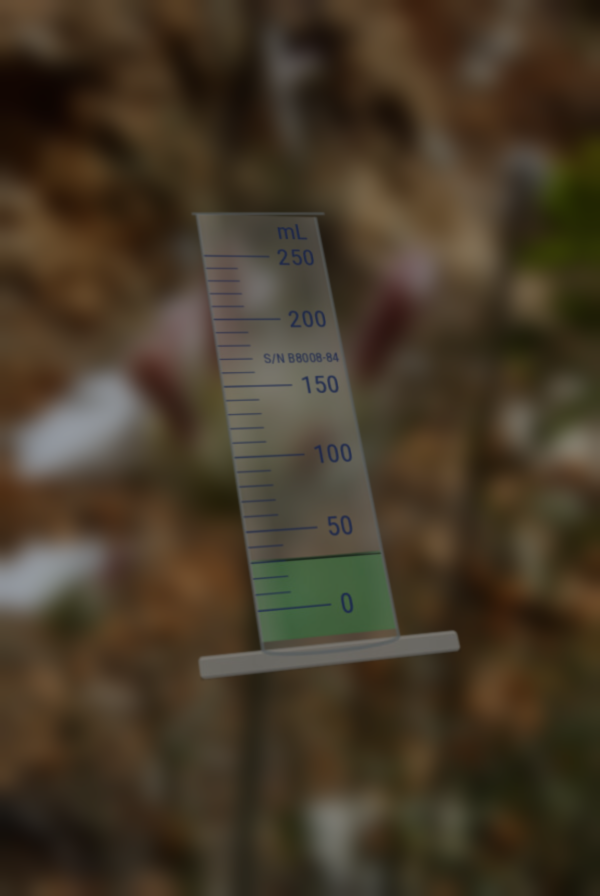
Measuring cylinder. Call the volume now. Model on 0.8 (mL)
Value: 30 (mL)
